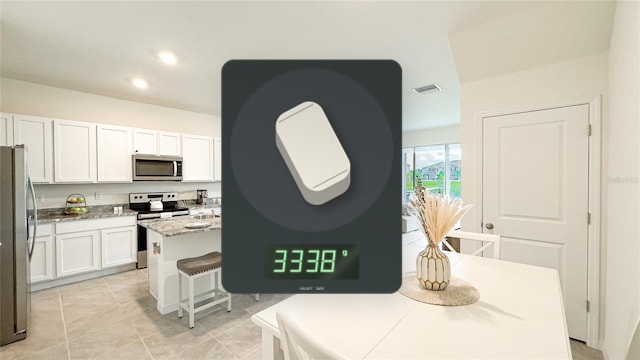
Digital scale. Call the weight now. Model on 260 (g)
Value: 3338 (g)
